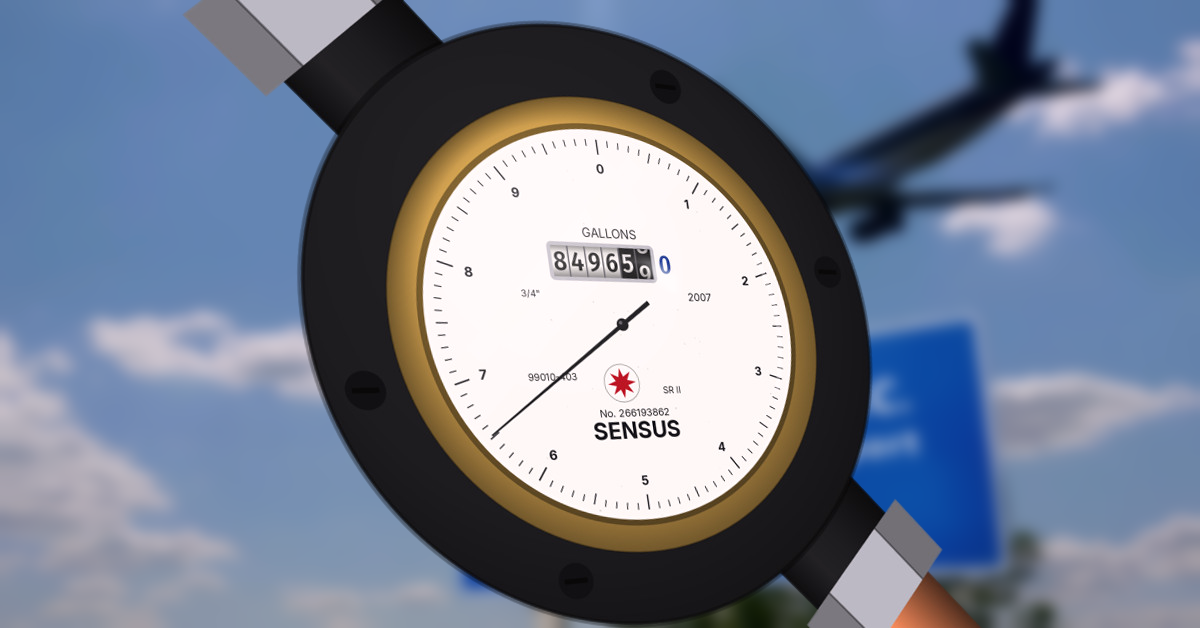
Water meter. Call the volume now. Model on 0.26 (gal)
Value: 8496586.5 (gal)
